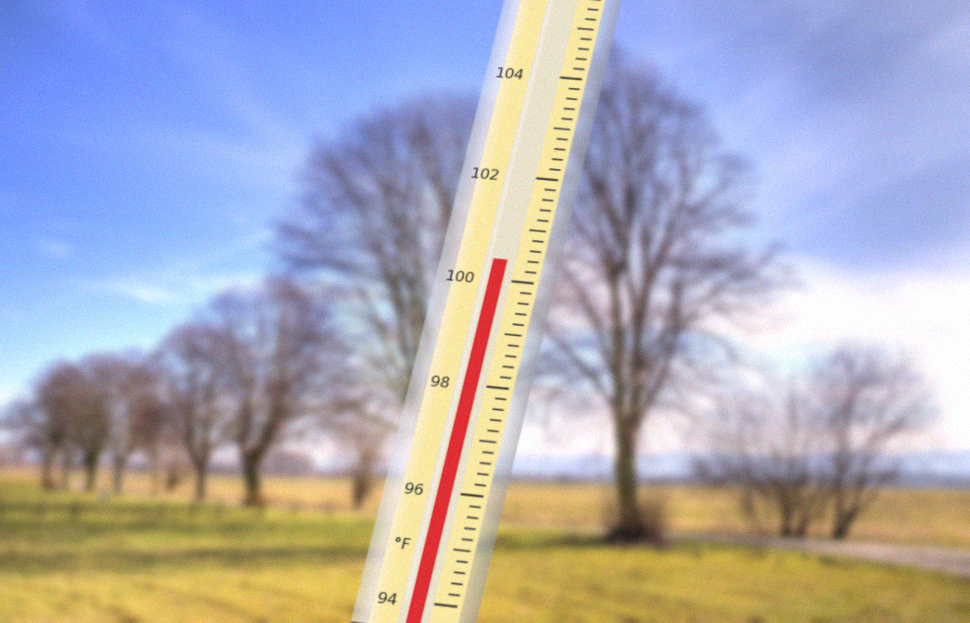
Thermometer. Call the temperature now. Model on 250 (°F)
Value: 100.4 (°F)
